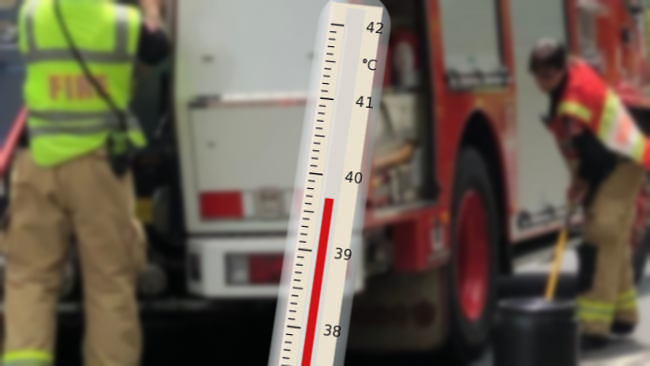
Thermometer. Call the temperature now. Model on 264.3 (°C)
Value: 39.7 (°C)
